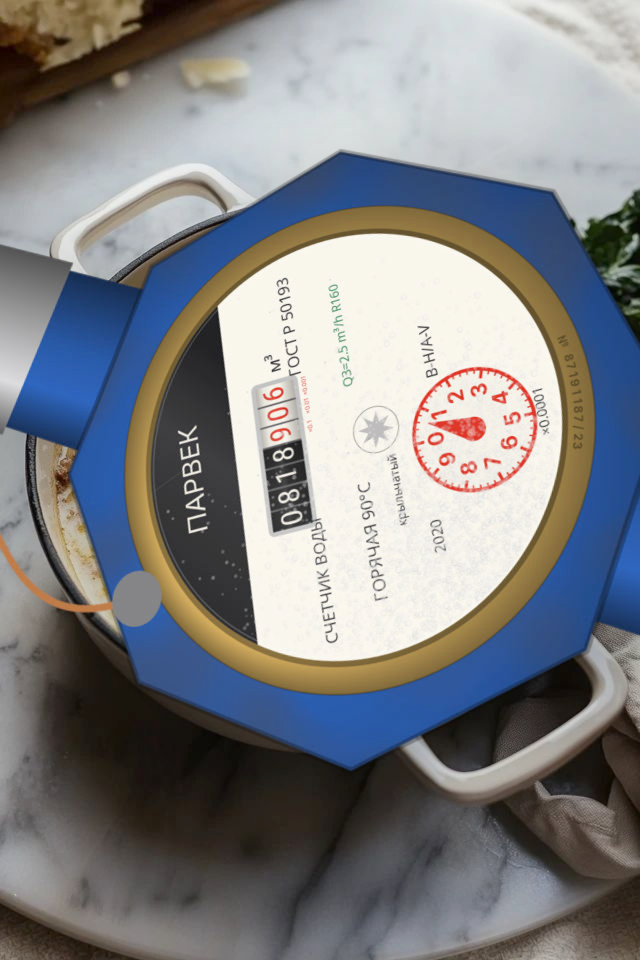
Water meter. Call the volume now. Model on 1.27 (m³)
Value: 818.9060 (m³)
